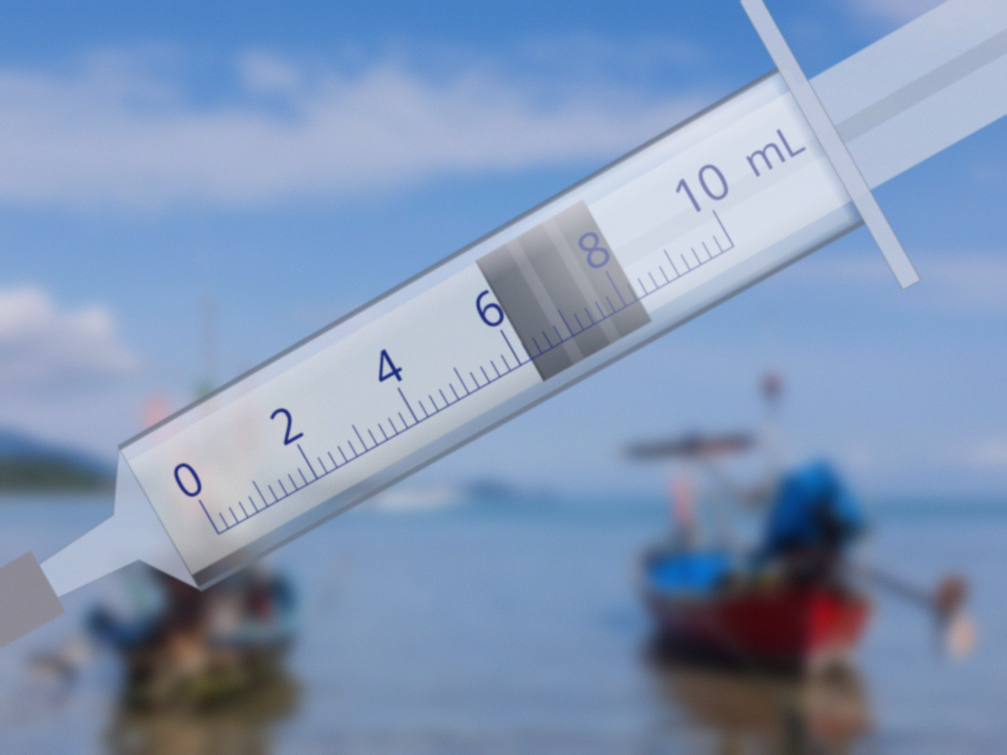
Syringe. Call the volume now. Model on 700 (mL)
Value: 6.2 (mL)
